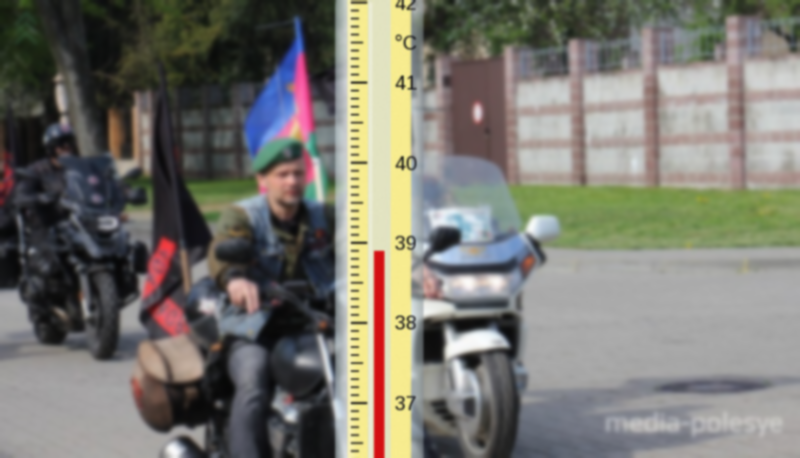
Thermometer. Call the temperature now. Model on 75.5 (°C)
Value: 38.9 (°C)
